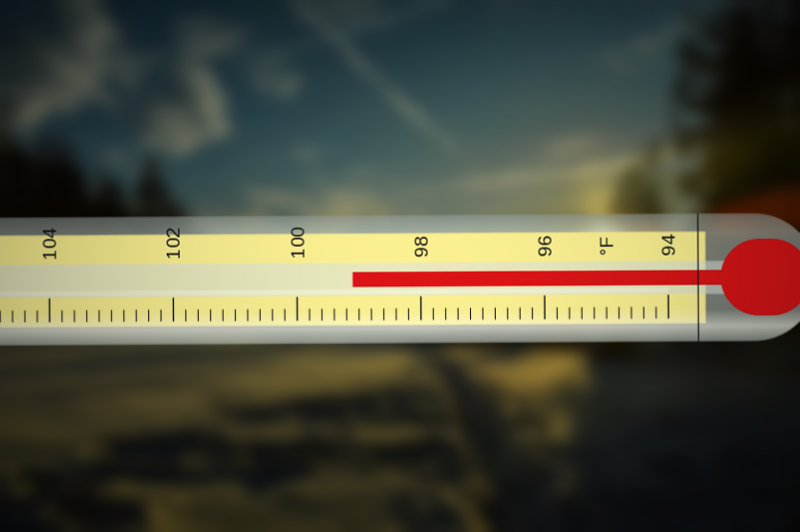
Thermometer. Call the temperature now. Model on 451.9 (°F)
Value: 99.1 (°F)
